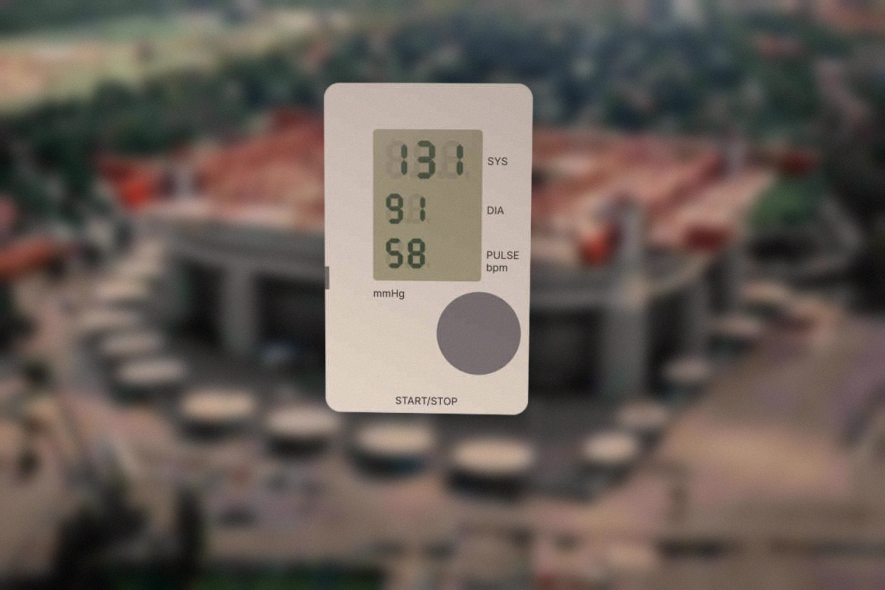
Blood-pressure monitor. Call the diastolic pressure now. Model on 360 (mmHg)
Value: 91 (mmHg)
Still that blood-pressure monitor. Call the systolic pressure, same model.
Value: 131 (mmHg)
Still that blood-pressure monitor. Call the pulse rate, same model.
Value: 58 (bpm)
